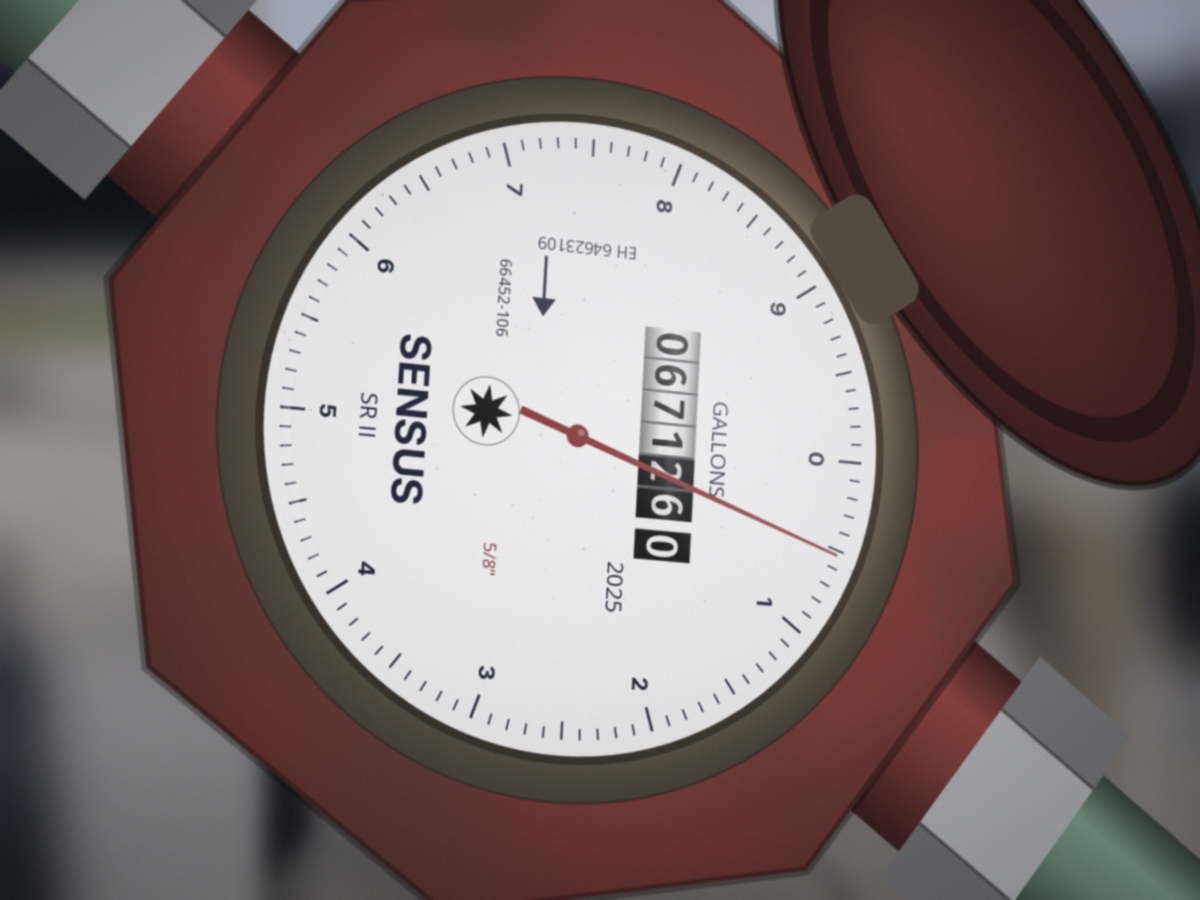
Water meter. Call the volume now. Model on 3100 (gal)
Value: 671260.5 (gal)
